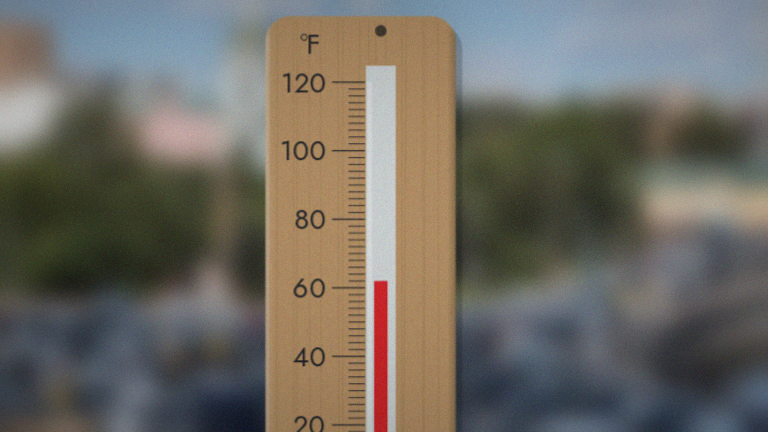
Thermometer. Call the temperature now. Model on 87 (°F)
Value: 62 (°F)
